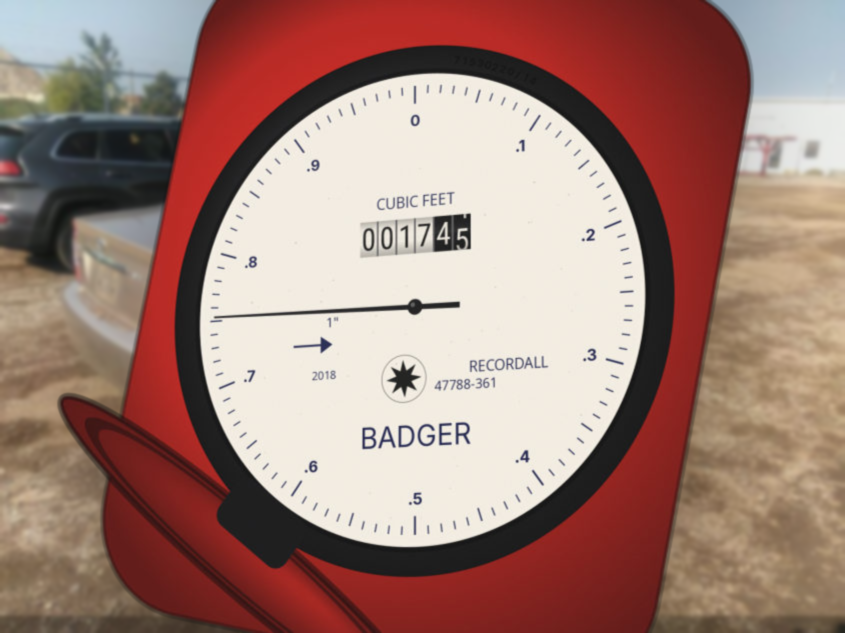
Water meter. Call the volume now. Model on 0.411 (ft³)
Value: 1744.75 (ft³)
